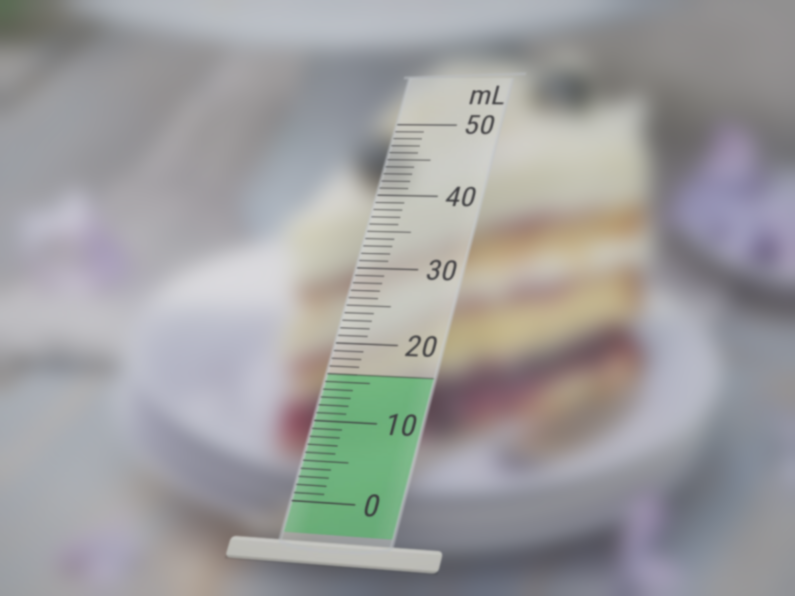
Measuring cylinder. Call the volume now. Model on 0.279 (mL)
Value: 16 (mL)
